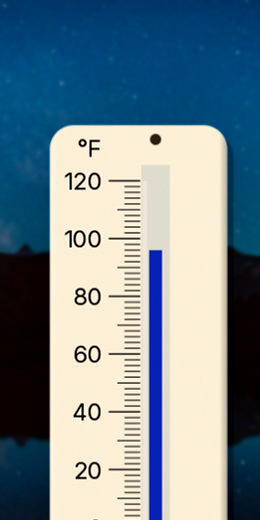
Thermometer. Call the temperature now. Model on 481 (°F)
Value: 96 (°F)
